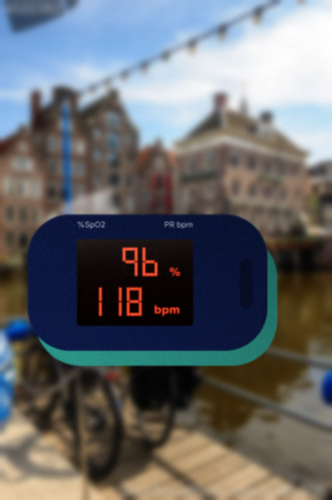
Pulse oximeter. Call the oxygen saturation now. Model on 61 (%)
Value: 96 (%)
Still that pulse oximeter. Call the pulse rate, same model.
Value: 118 (bpm)
